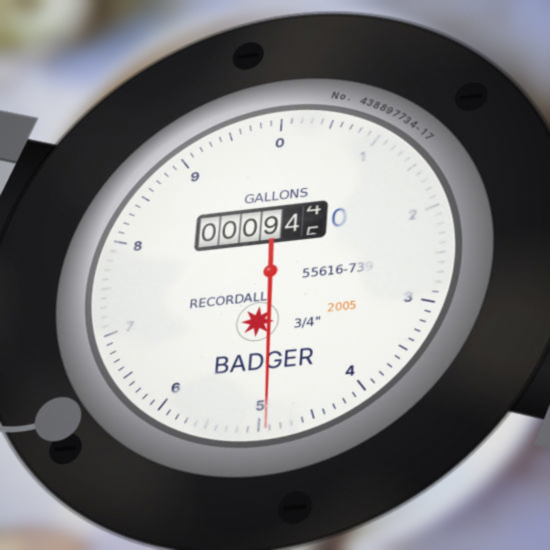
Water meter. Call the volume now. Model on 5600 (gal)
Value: 9444.9 (gal)
